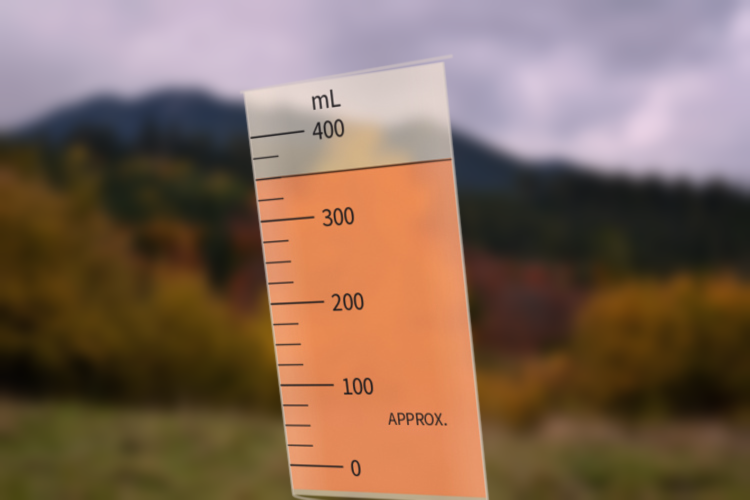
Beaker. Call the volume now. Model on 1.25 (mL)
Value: 350 (mL)
